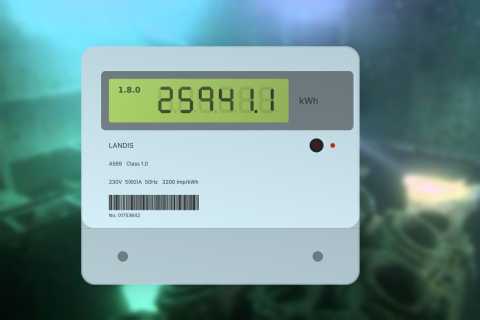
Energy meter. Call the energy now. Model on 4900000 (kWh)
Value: 25941.1 (kWh)
